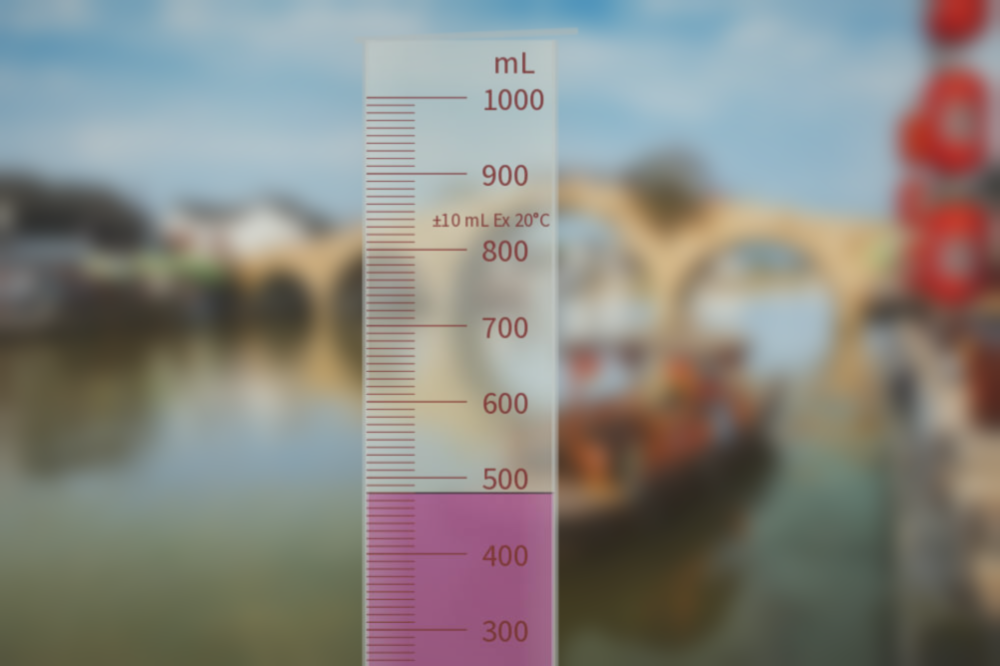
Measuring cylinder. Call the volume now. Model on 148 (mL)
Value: 480 (mL)
